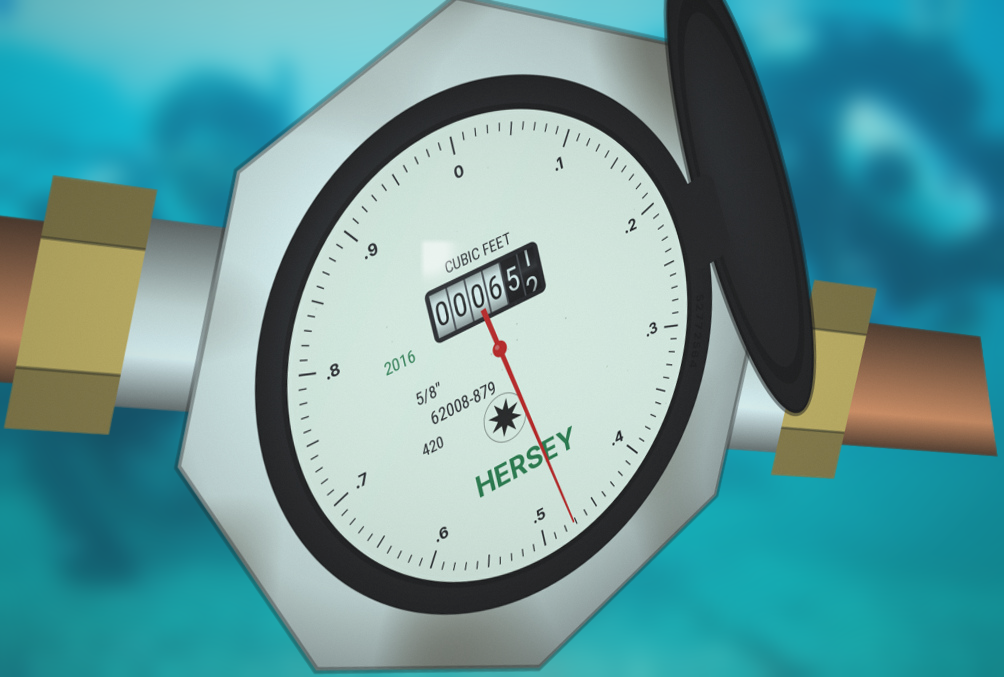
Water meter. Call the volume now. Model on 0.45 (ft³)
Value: 651.47 (ft³)
